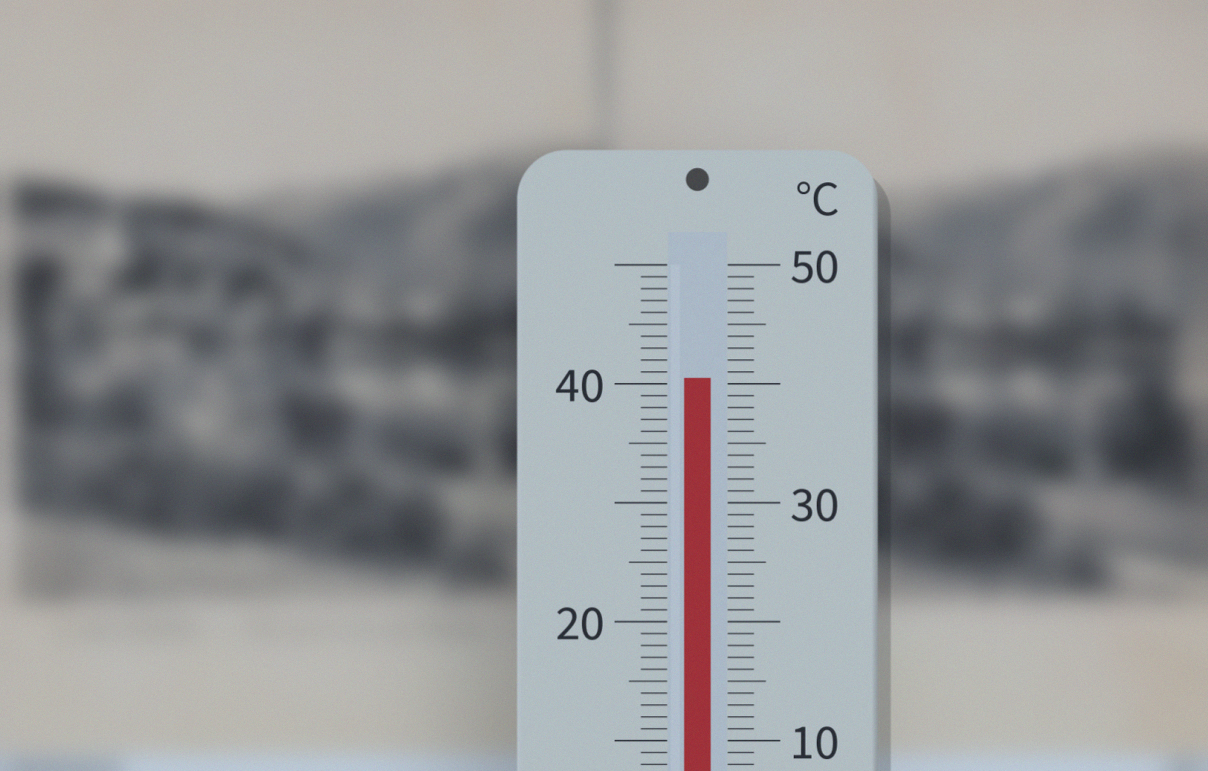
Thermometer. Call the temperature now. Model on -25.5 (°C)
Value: 40.5 (°C)
